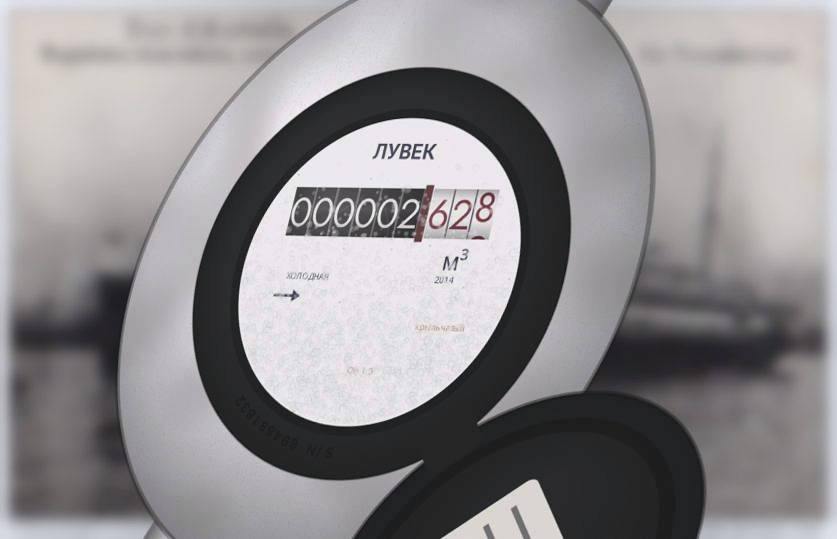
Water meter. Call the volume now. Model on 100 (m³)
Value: 2.628 (m³)
